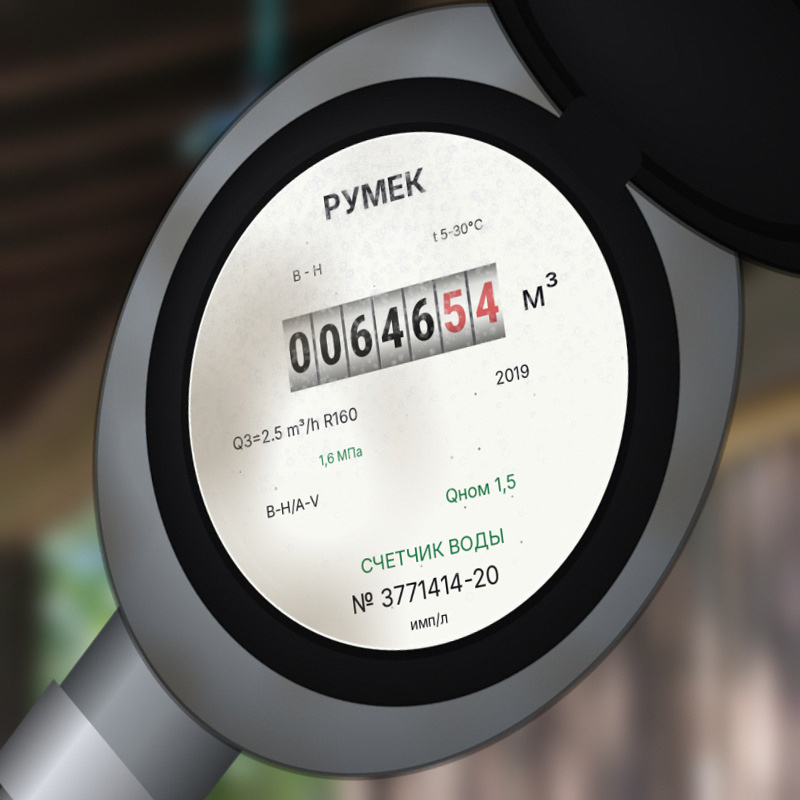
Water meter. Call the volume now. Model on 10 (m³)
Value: 646.54 (m³)
